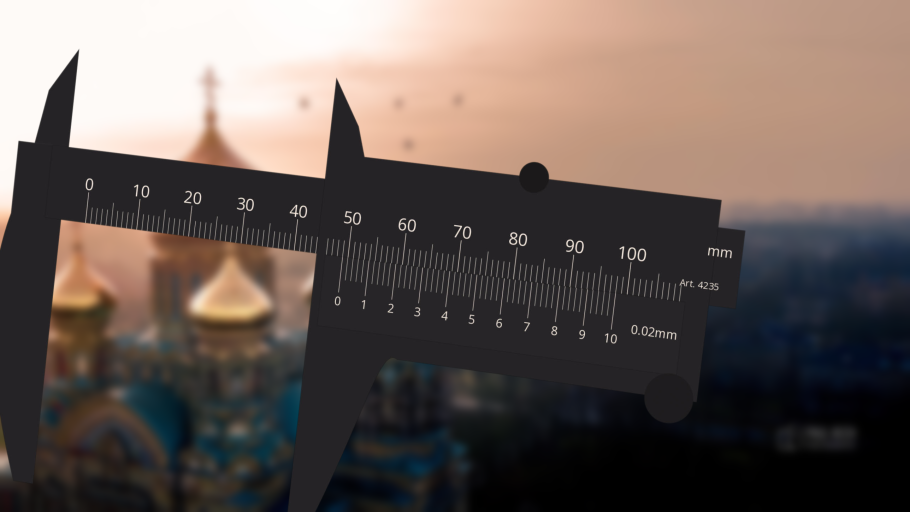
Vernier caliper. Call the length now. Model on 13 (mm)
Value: 49.0 (mm)
